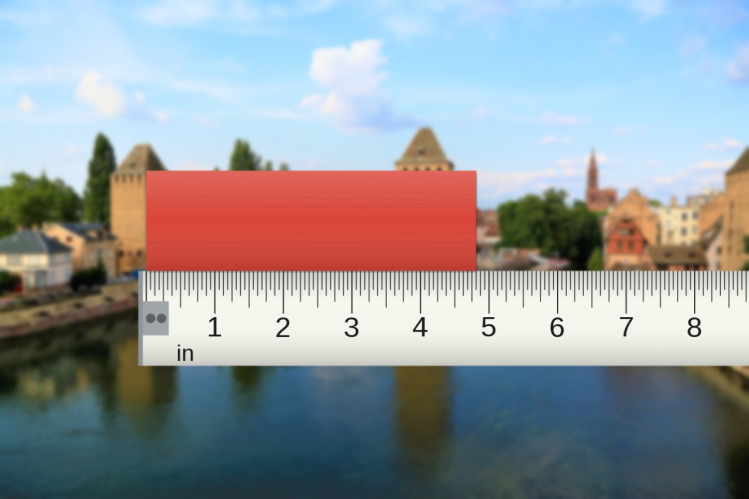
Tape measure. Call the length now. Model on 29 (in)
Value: 4.8125 (in)
